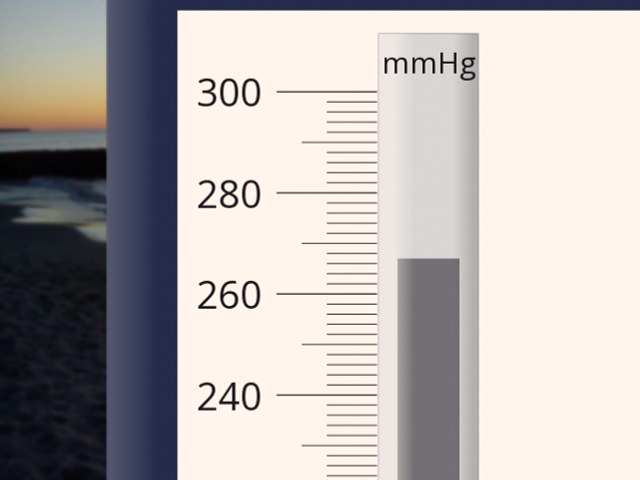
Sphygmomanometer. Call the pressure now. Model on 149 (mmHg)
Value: 267 (mmHg)
